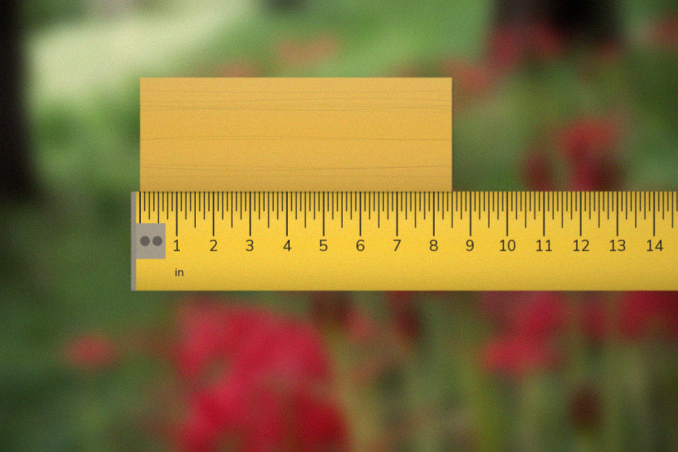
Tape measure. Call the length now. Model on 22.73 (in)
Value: 8.5 (in)
